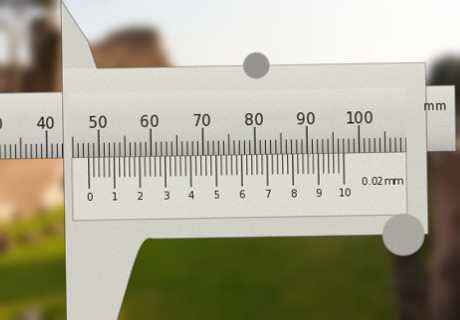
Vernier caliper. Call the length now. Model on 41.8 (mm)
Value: 48.0 (mm)
